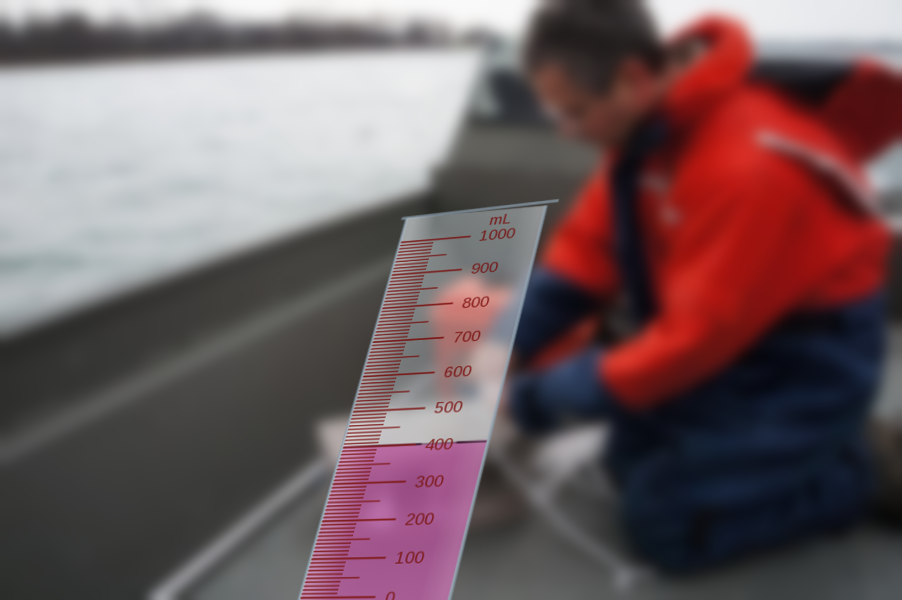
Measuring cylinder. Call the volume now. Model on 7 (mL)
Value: 400 (mL)
